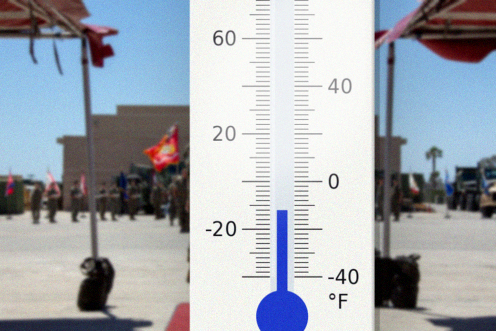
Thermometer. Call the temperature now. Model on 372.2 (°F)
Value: -12 (°F)
